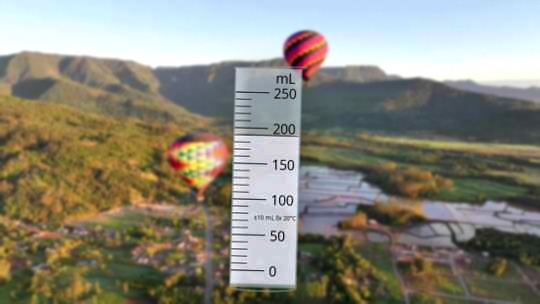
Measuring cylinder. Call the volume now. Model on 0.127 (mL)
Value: 190 (mL)
